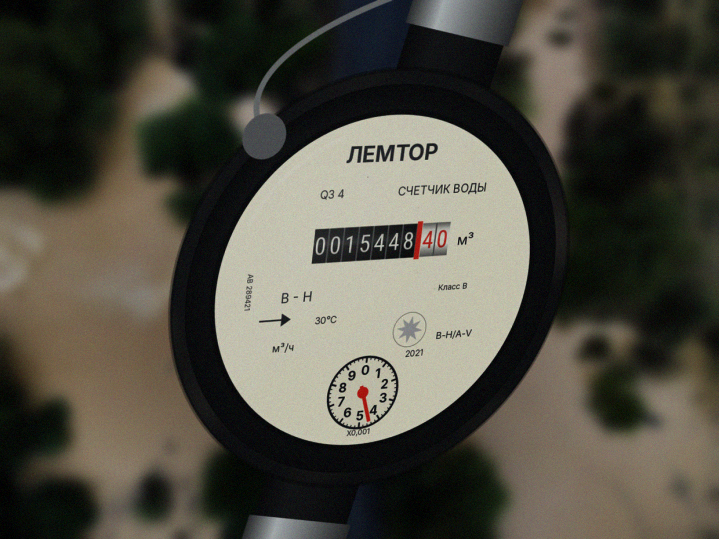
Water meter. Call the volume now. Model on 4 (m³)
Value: 15448.404 (m³)
